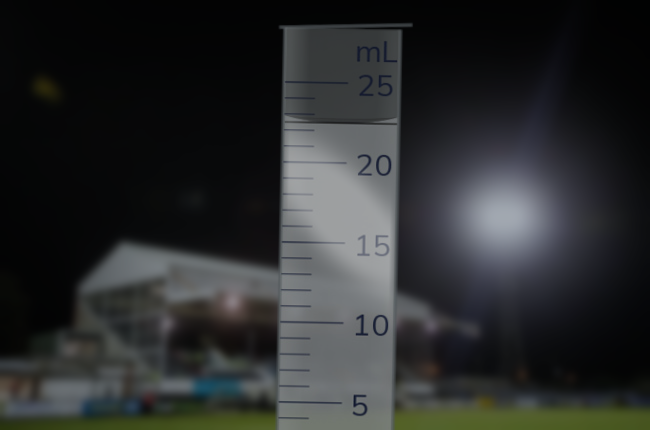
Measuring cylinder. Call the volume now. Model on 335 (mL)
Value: 22.5 (mL)
